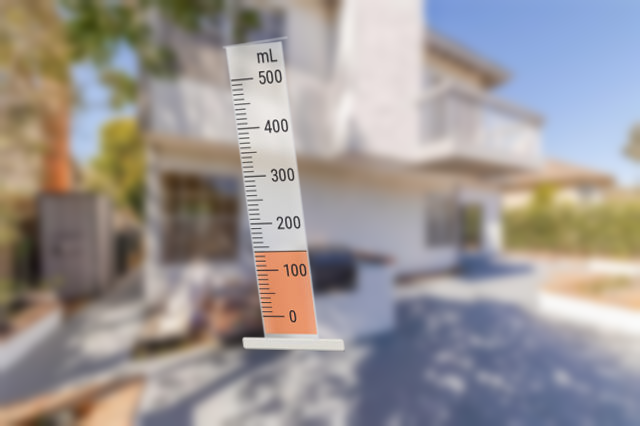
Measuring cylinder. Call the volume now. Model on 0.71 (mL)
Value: 140 (mL)
